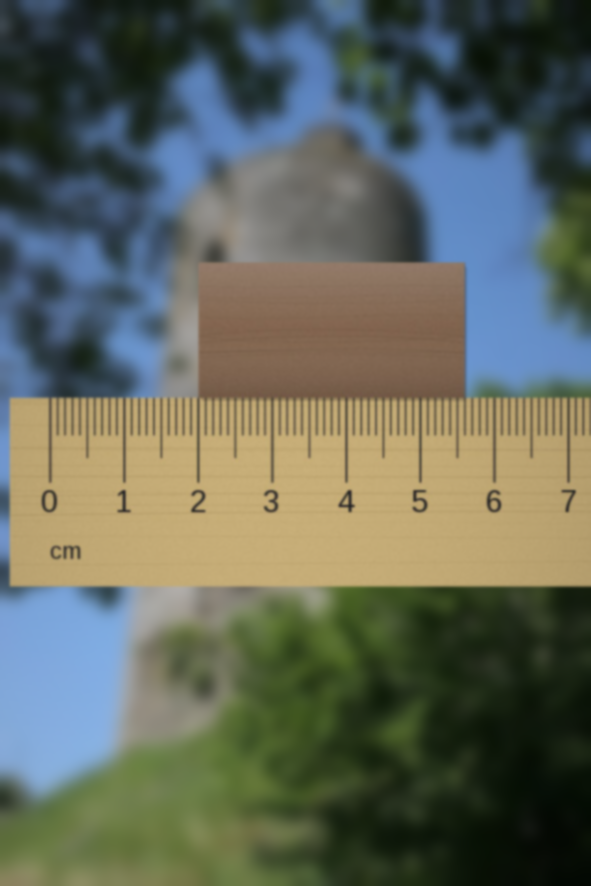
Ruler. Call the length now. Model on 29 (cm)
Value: 3.6 (cm)
